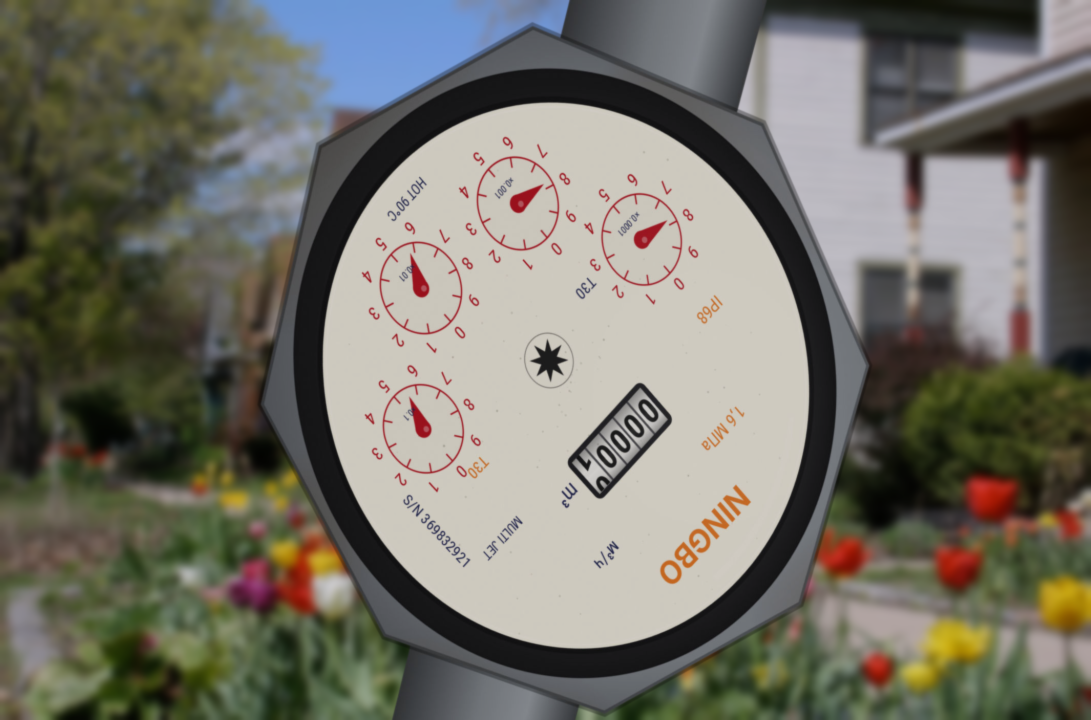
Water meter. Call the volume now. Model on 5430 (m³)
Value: 0.5577 (m³)
